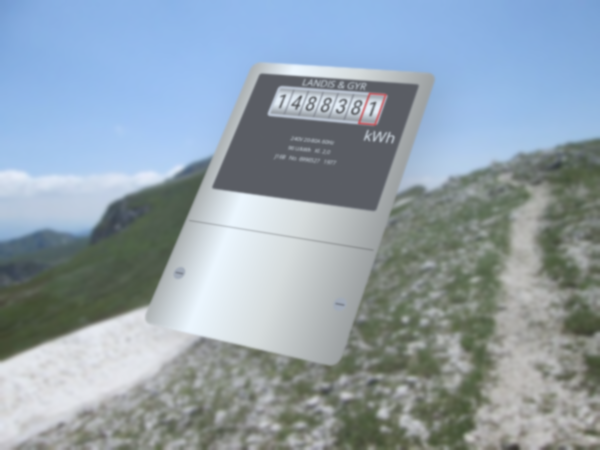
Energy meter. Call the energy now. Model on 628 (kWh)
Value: 148838.1 (kWh)
